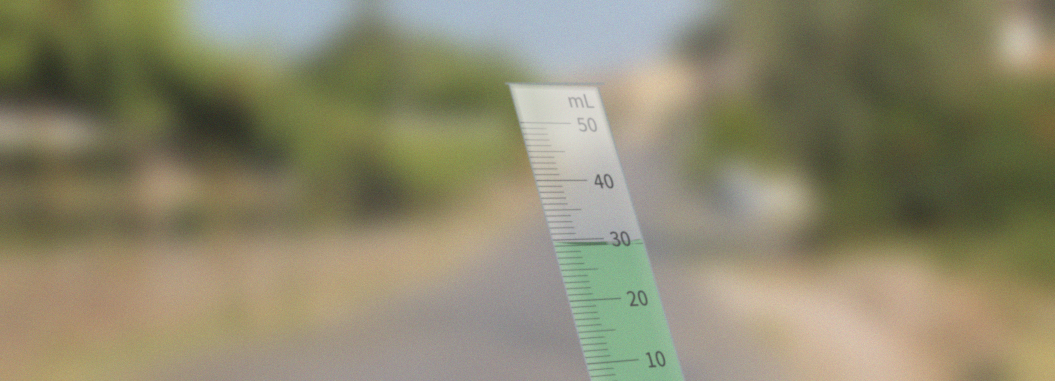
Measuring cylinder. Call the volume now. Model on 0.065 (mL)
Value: 29 (mL)
